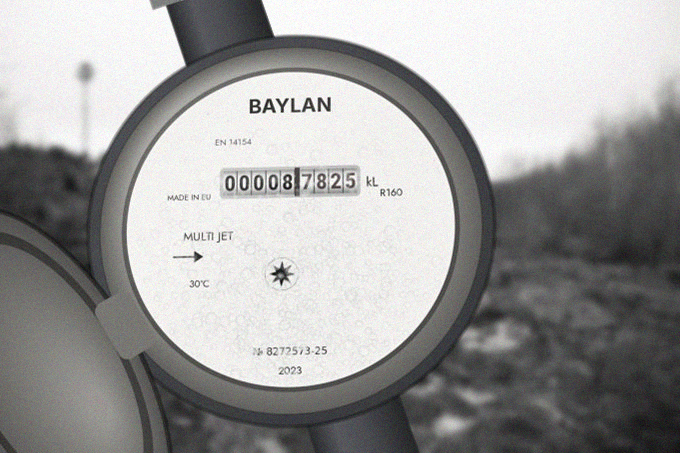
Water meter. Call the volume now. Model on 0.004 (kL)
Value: 8.7825 (kL)
